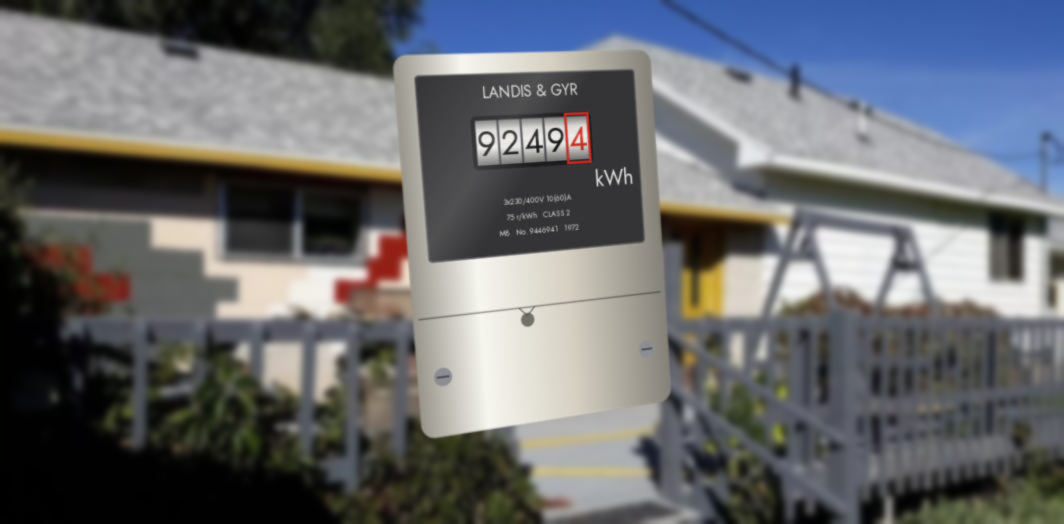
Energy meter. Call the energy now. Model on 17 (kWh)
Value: 9249.4 (kWh)
